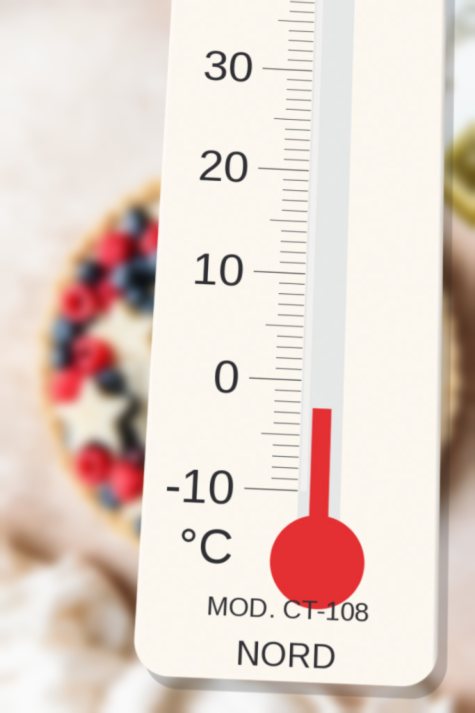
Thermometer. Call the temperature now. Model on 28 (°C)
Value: -2.5 (°C)
